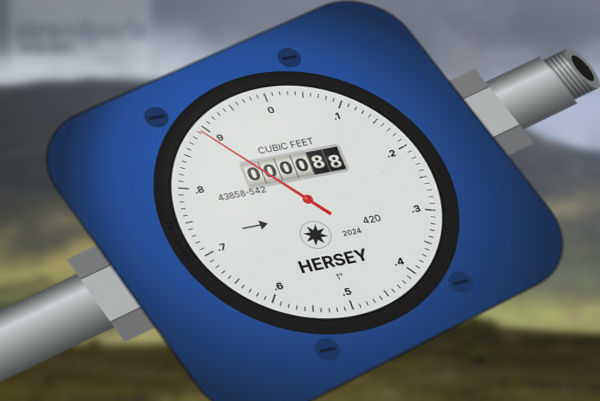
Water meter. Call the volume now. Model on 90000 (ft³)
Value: 87.89 (ft³)
